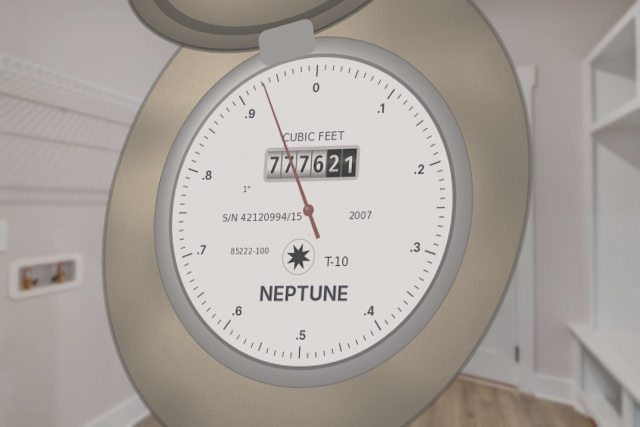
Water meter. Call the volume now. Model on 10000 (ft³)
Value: 777620.93 (ft³)
